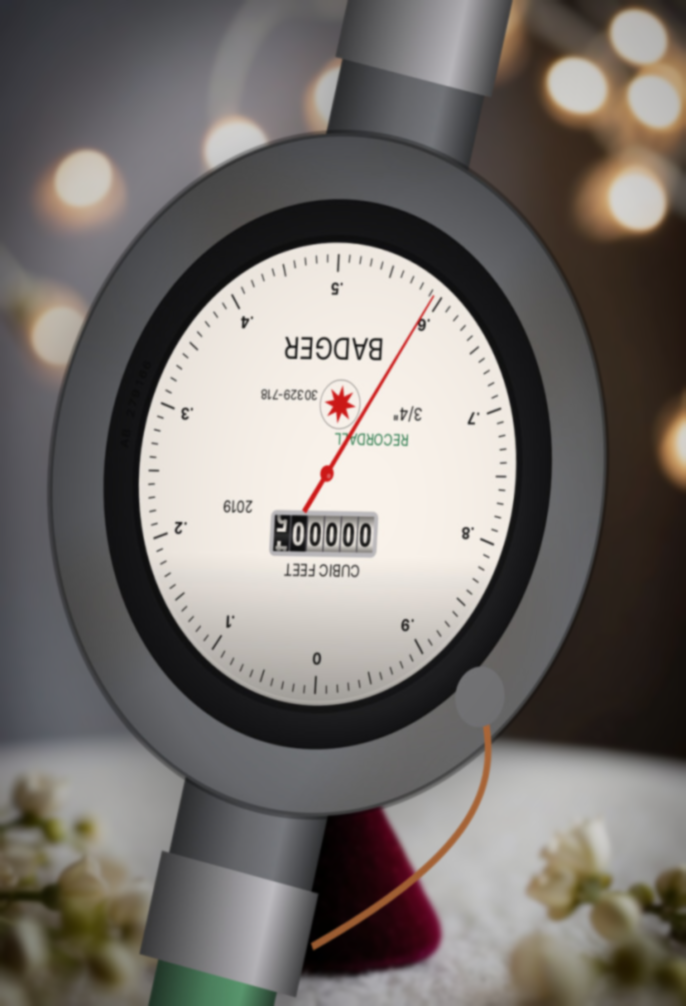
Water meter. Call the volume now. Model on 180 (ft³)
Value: 4.59 (ft³)
